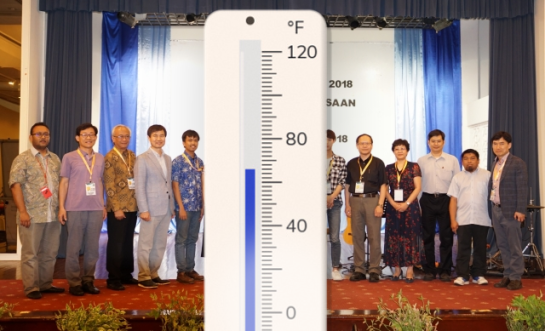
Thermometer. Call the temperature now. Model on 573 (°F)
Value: 66 (°F)
